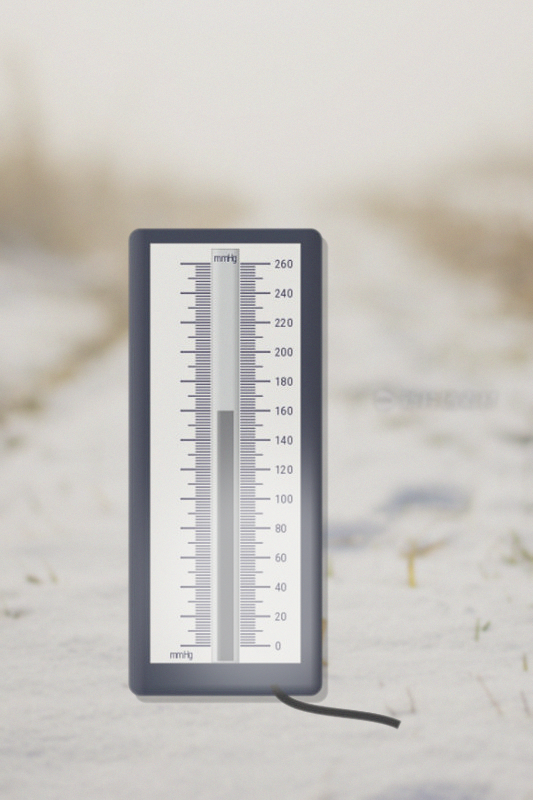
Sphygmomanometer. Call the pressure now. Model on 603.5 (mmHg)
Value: 160 (mmHg)
